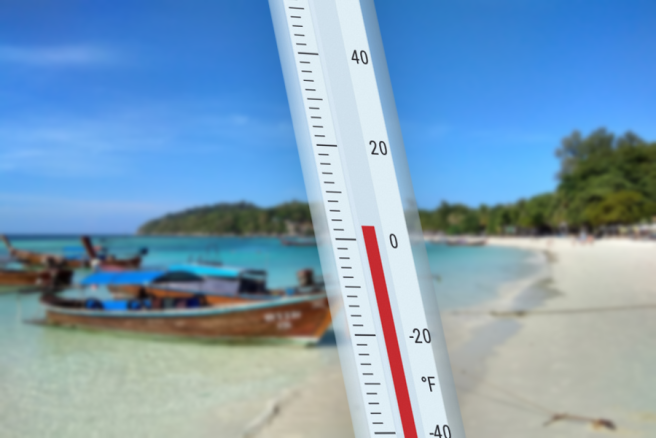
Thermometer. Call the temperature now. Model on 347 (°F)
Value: 3 (°F)
